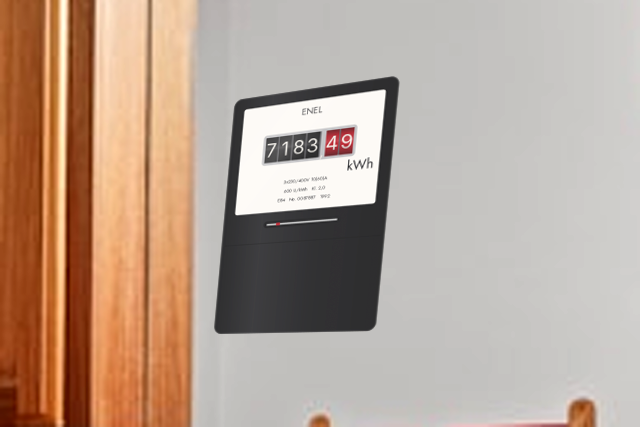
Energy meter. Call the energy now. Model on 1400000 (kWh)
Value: 7183.49 (kWh)
